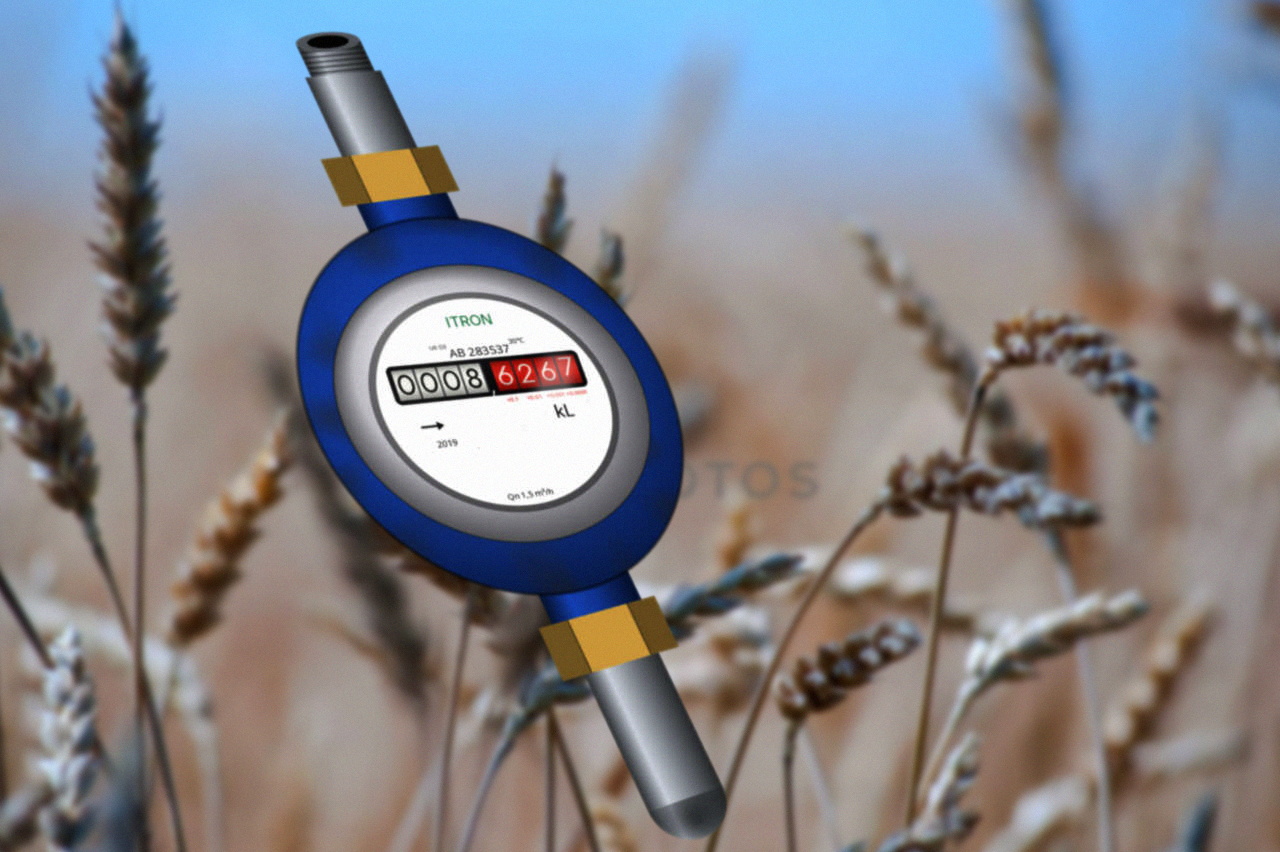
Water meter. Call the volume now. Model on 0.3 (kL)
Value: 8.6267 (kL)
